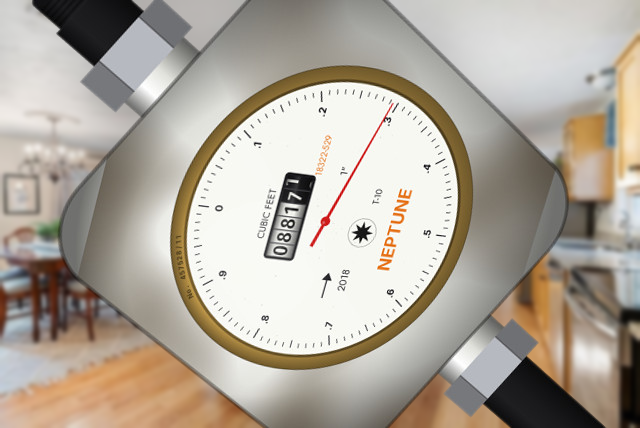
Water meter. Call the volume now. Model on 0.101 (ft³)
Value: 88171.29 (ft³)
